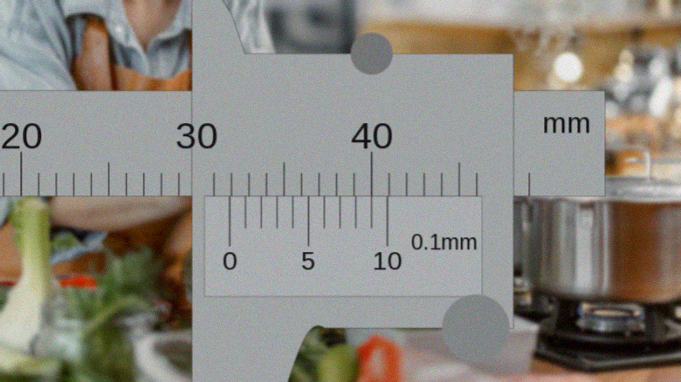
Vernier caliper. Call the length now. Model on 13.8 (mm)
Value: 31.9 (mm)
